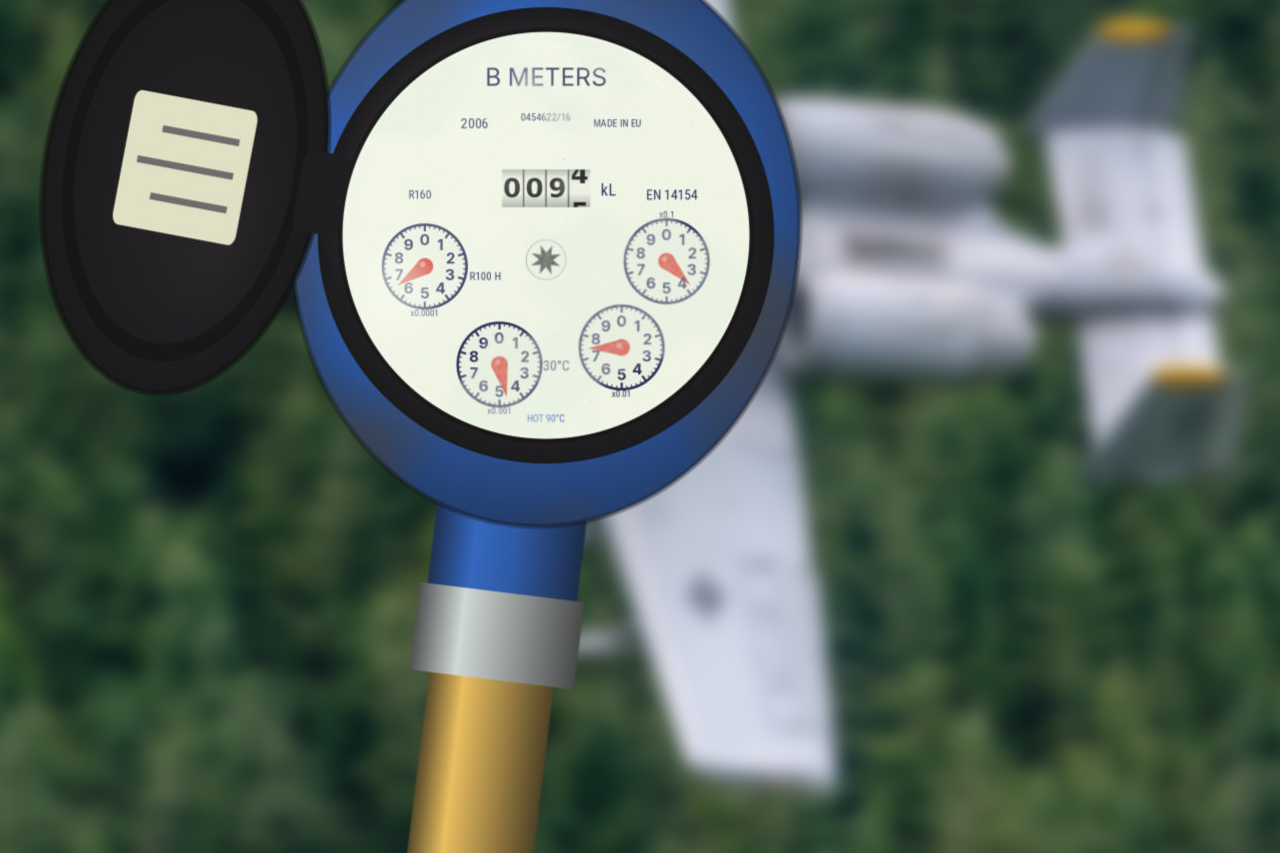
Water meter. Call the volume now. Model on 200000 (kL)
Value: 94.3746 (kL)
